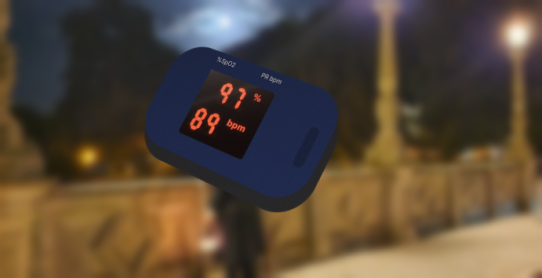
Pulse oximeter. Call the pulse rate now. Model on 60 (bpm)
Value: 89 (bpm)
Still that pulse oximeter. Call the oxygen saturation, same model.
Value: 97 (%)
